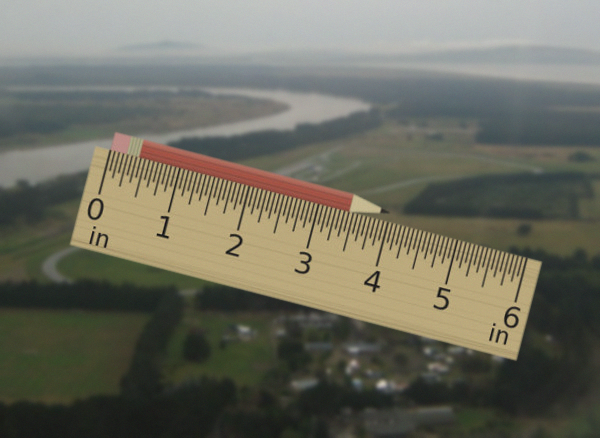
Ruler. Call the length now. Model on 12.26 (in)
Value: 4 (in)
